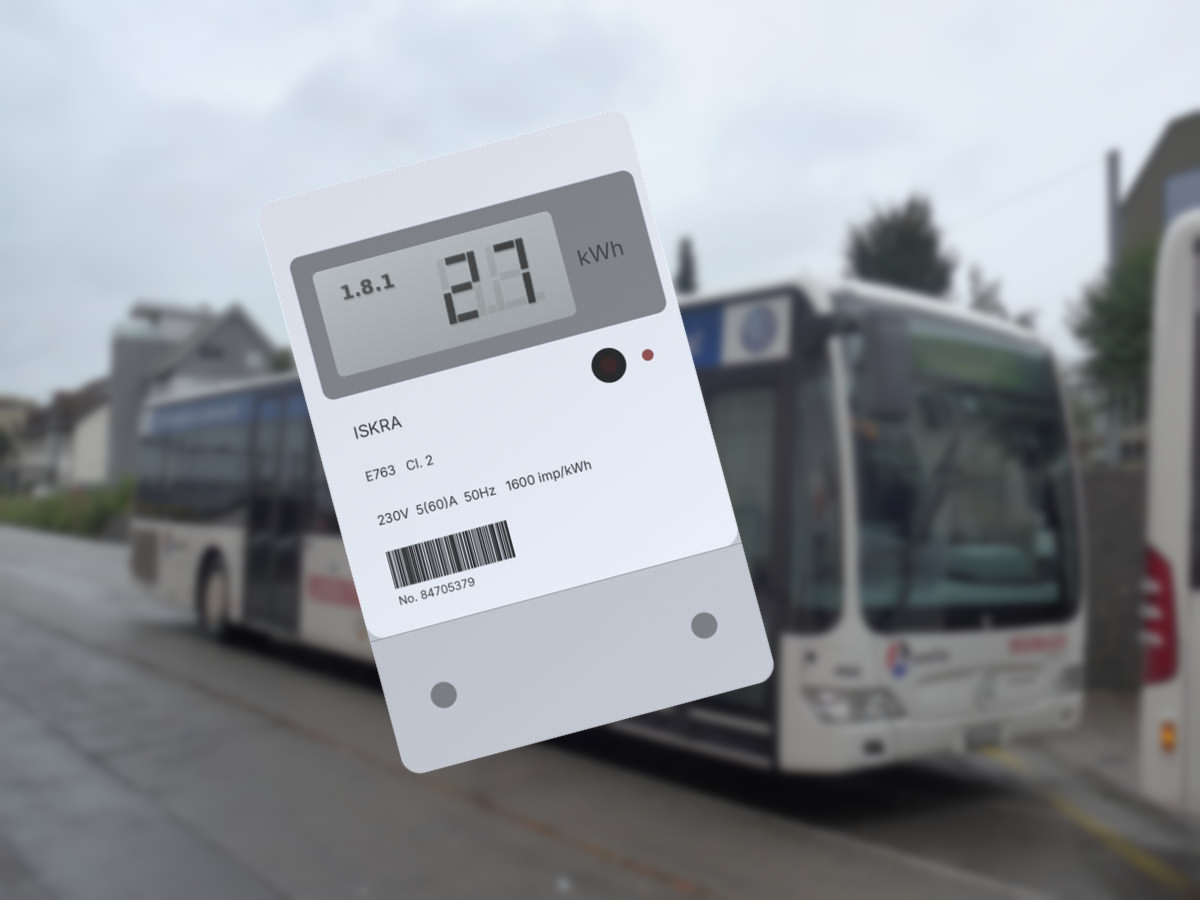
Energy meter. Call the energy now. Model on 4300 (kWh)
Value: 27 (kWh)
